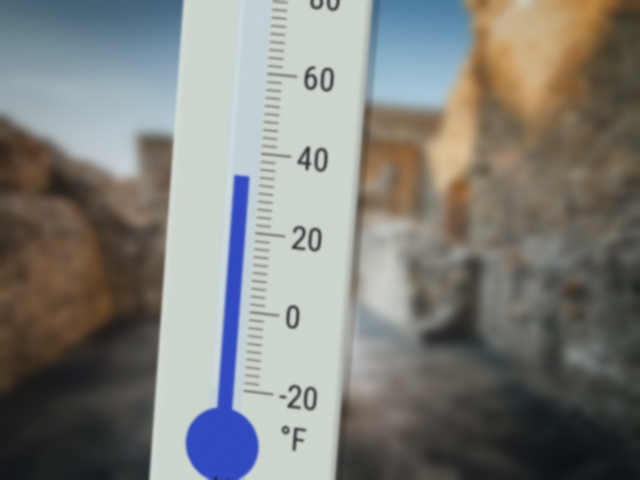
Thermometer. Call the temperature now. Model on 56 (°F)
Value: 34 (°F)
